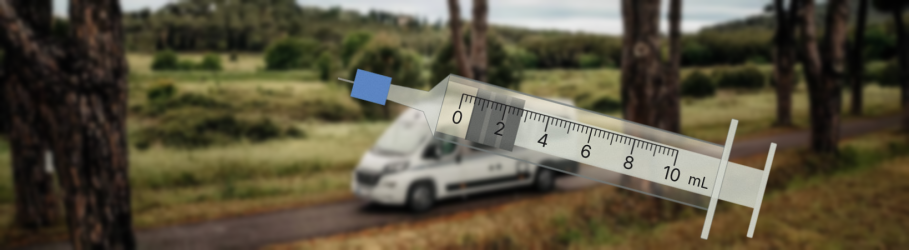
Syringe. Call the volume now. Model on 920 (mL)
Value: 0.6 (mL)
